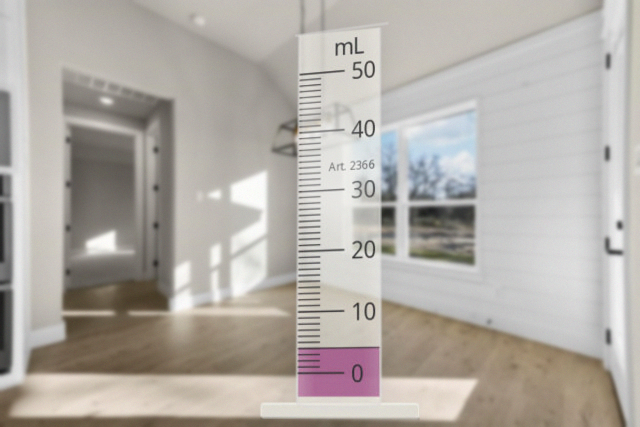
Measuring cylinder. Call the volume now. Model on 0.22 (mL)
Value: 4 (mL)
